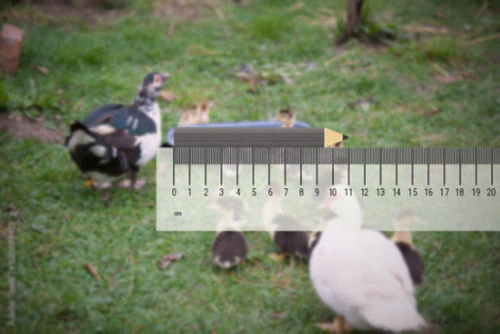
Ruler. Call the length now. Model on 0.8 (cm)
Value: 11 (cm)
